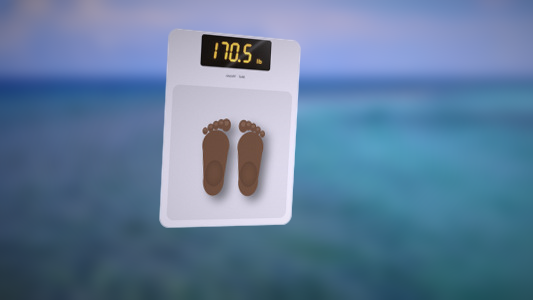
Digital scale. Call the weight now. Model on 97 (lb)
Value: 170.5 (lb)
